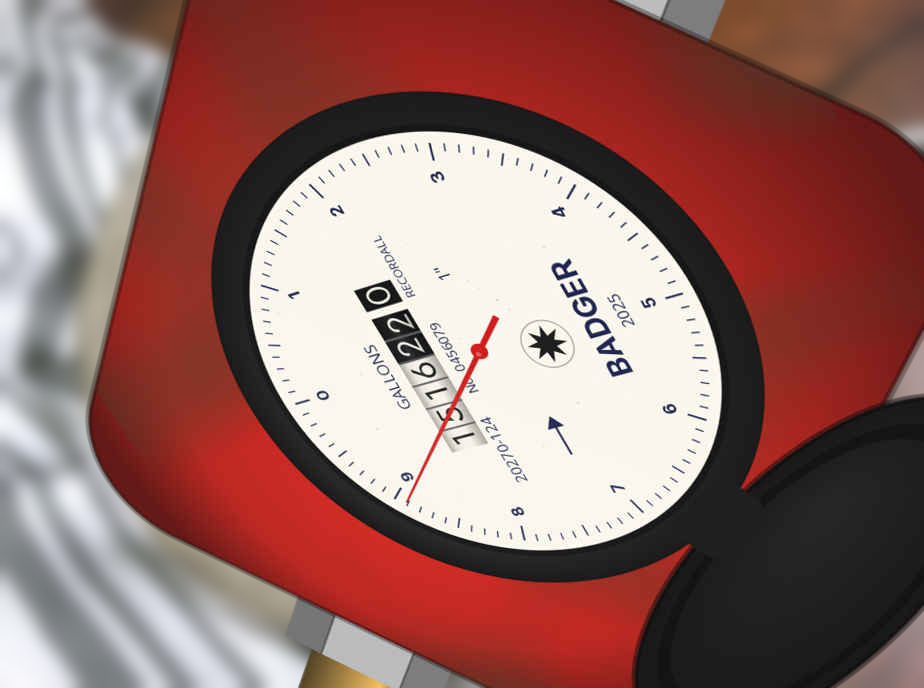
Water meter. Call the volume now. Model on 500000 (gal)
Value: 1516218.9 (gal)
